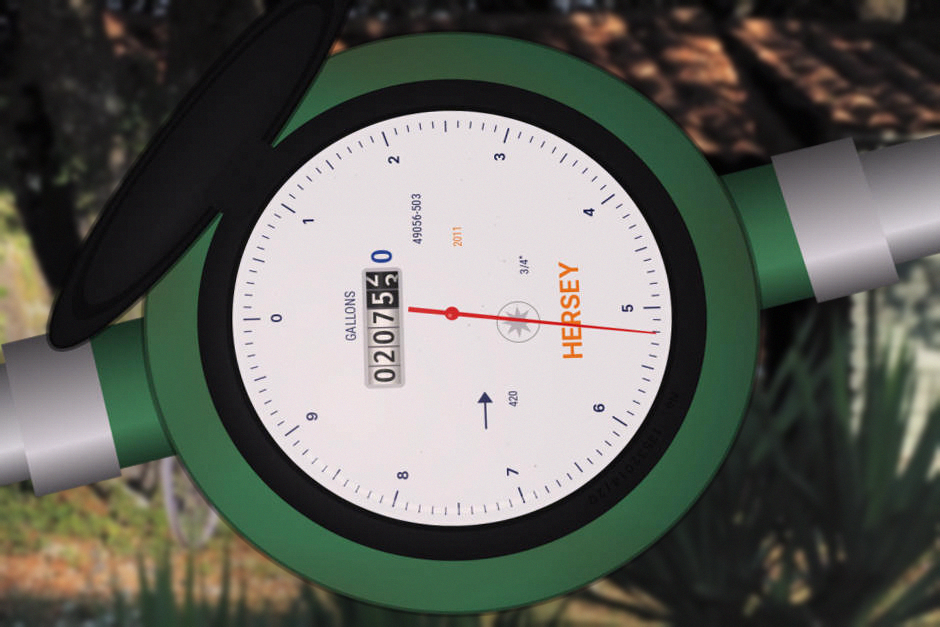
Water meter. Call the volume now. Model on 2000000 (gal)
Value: 207525.2 (gal)
